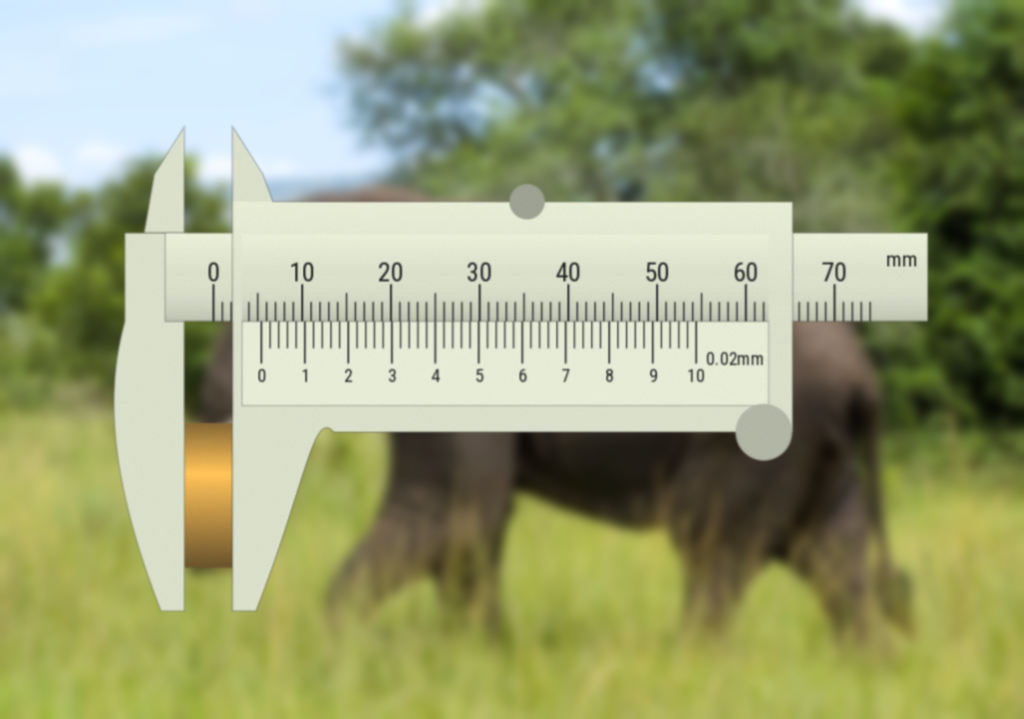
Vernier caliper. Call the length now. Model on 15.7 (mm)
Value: 5.4 (mm)
